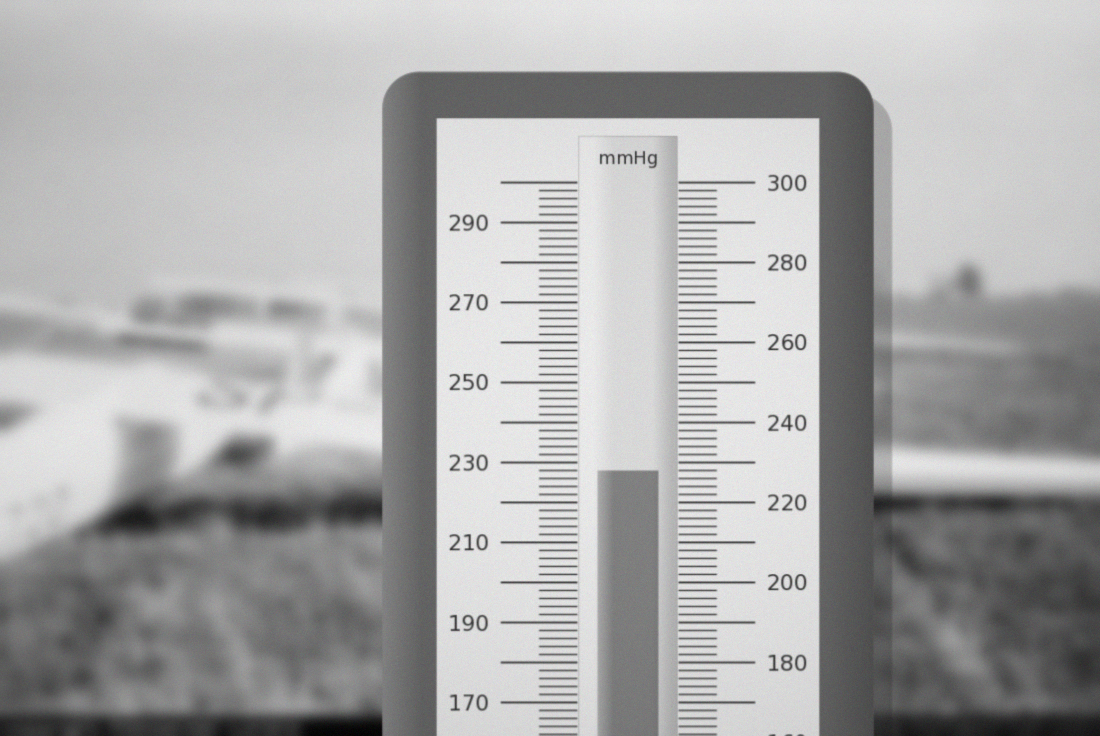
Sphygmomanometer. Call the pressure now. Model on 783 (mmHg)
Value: 228 (mmHg)
